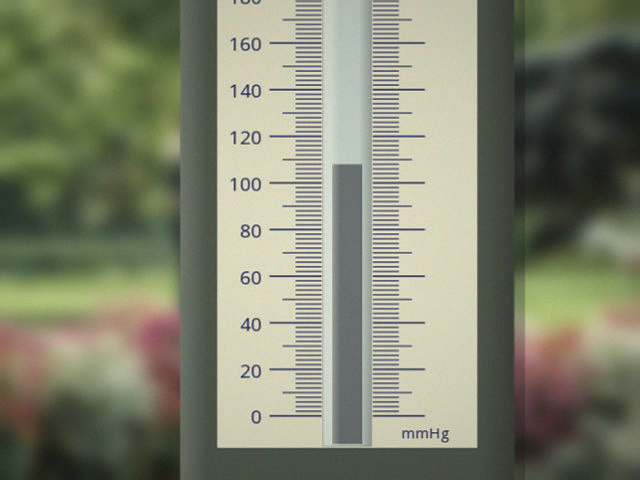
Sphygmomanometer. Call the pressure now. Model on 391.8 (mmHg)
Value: 108 (mmHg)
